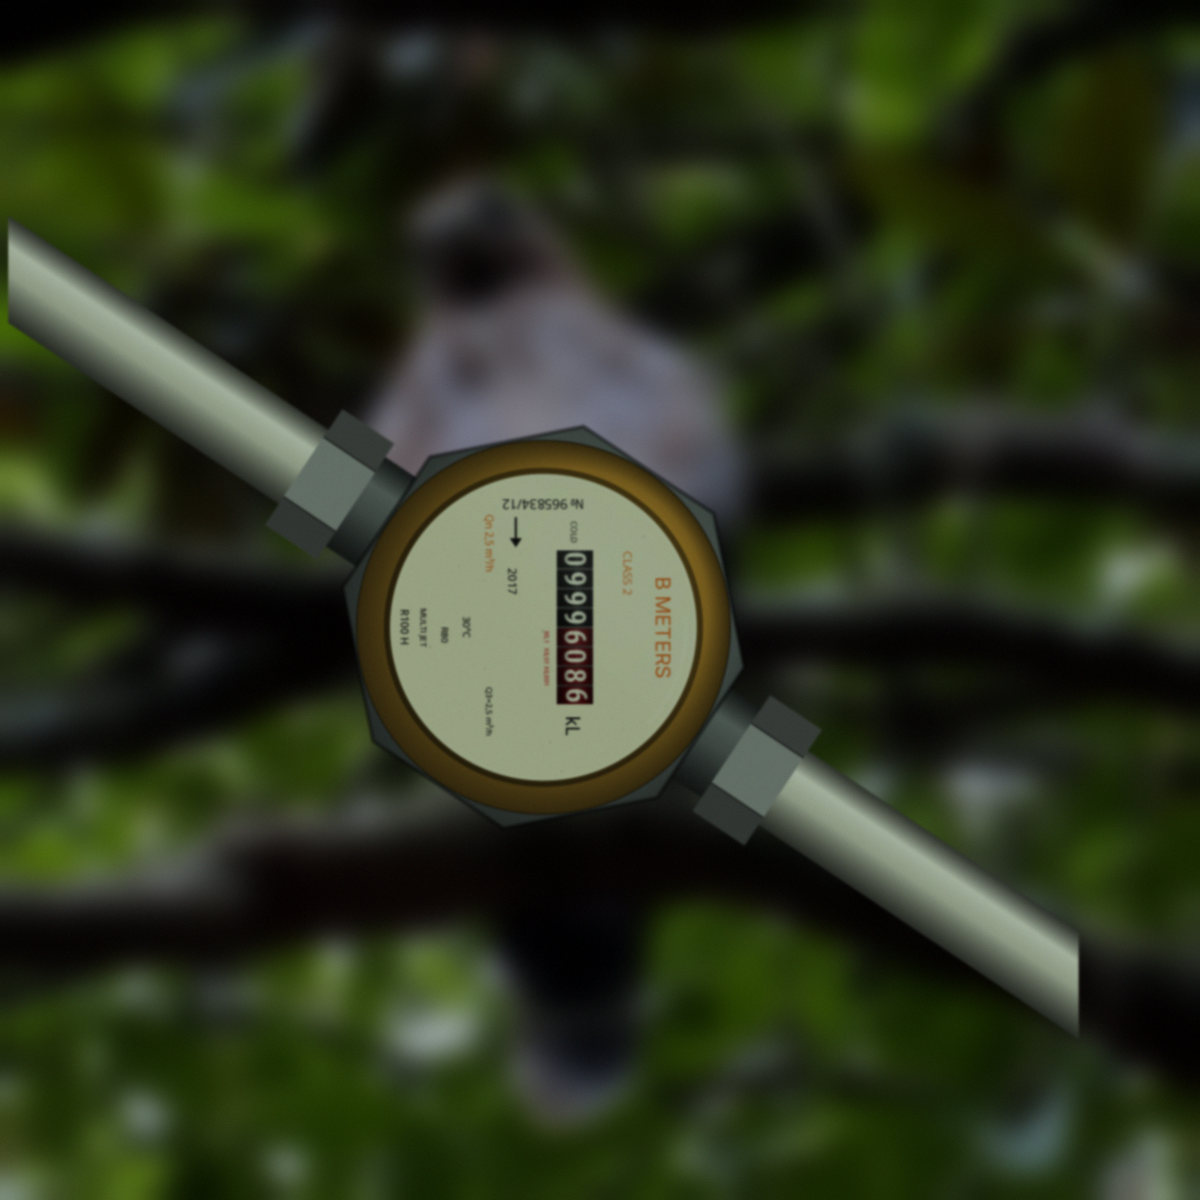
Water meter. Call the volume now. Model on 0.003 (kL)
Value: 999.6086 (kL)
